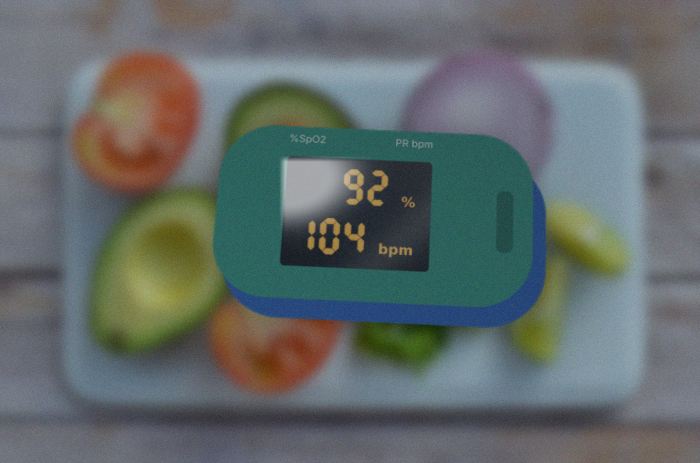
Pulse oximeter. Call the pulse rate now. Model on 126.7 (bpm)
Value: 104 (bpm)
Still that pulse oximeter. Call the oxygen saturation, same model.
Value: 92 (%)
